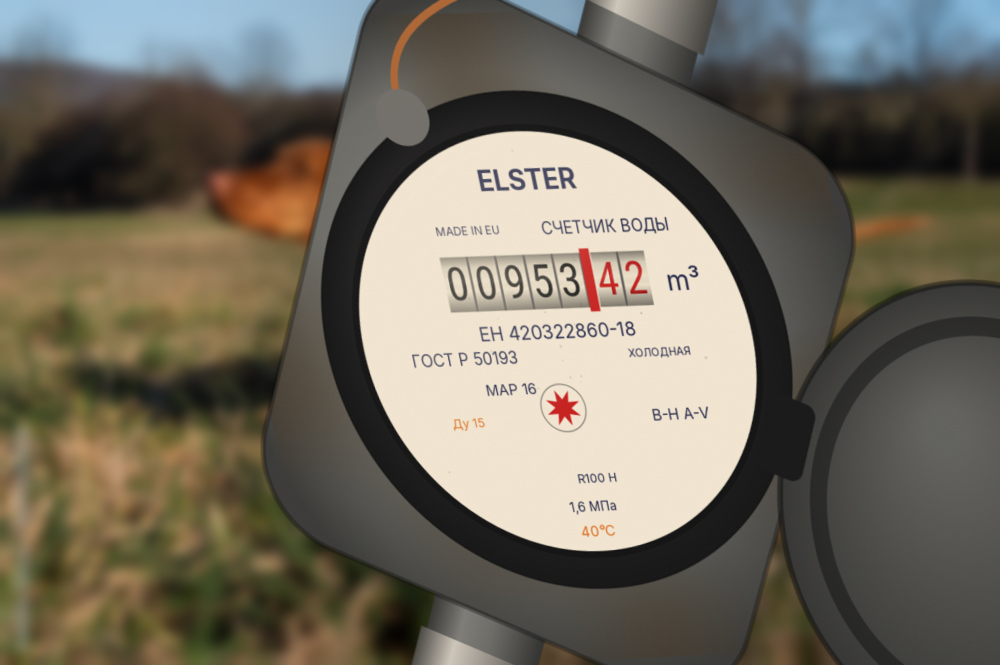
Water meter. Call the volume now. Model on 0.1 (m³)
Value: 953.42 (m³)
